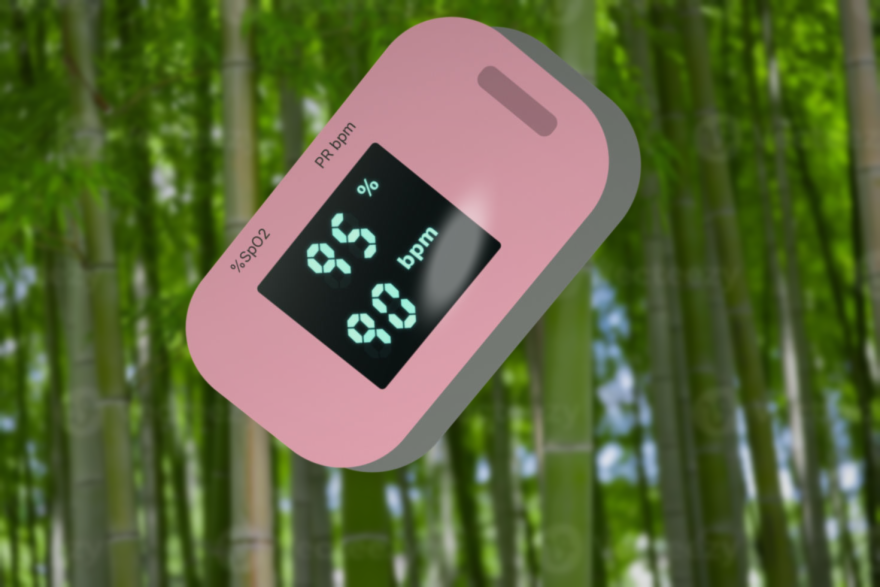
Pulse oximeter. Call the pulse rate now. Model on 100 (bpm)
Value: 90 (bpm)
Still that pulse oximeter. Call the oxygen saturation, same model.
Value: 95 (%)
